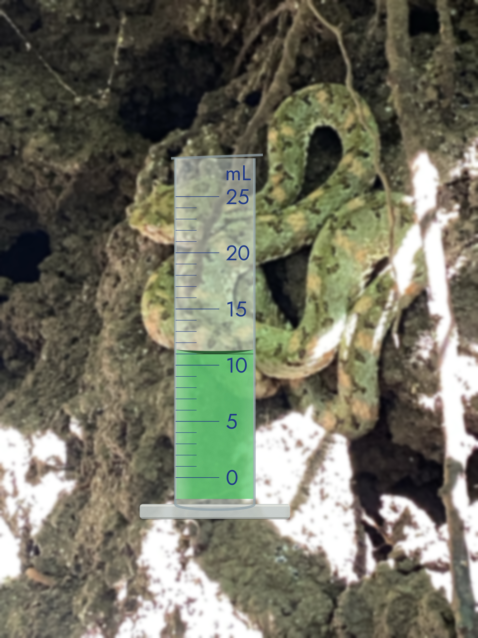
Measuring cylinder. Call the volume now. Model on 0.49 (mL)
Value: 11 (mL)
